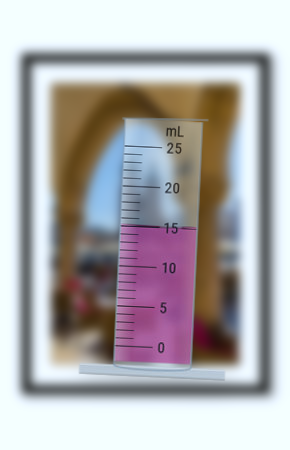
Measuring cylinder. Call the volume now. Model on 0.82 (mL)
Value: 15 (mL)
